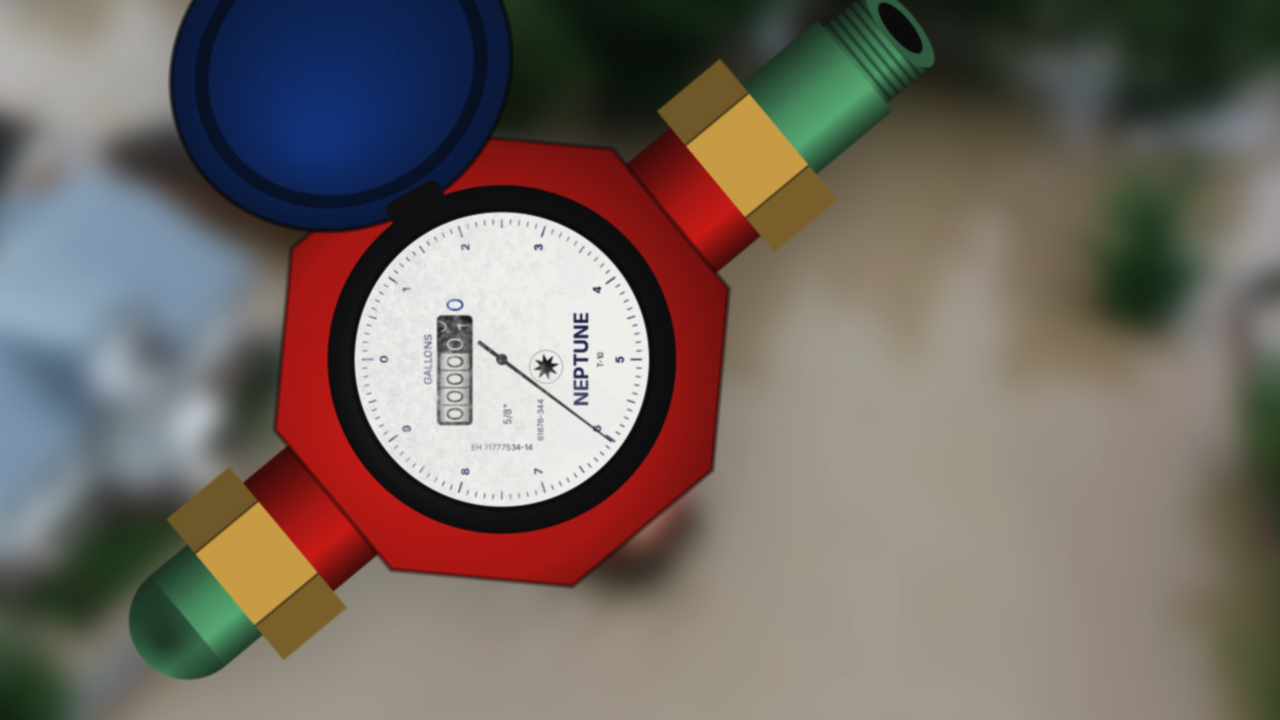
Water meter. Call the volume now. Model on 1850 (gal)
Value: 6.0 (gal)
